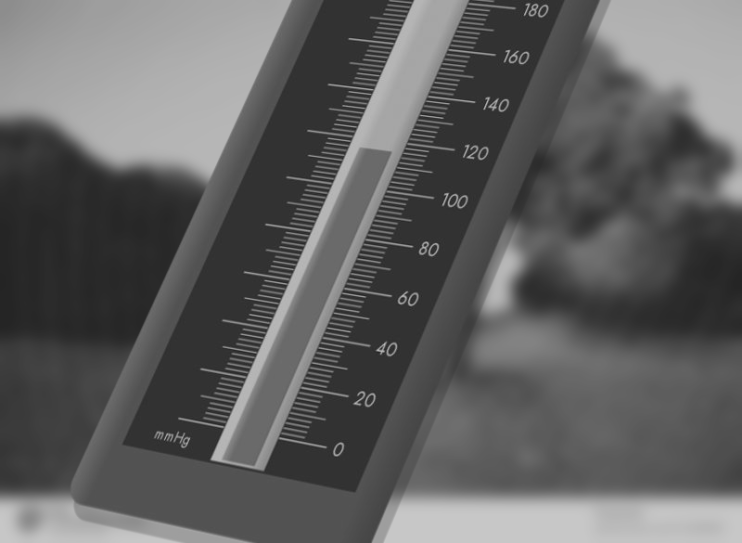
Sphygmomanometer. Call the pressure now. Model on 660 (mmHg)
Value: 116 (mmHg)
